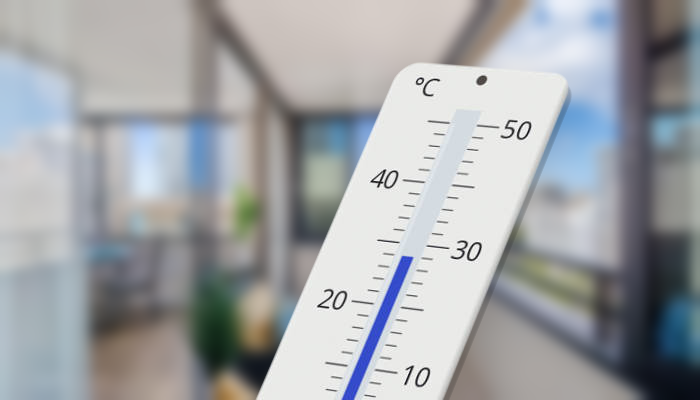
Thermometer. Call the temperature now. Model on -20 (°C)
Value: 28 (°C)
